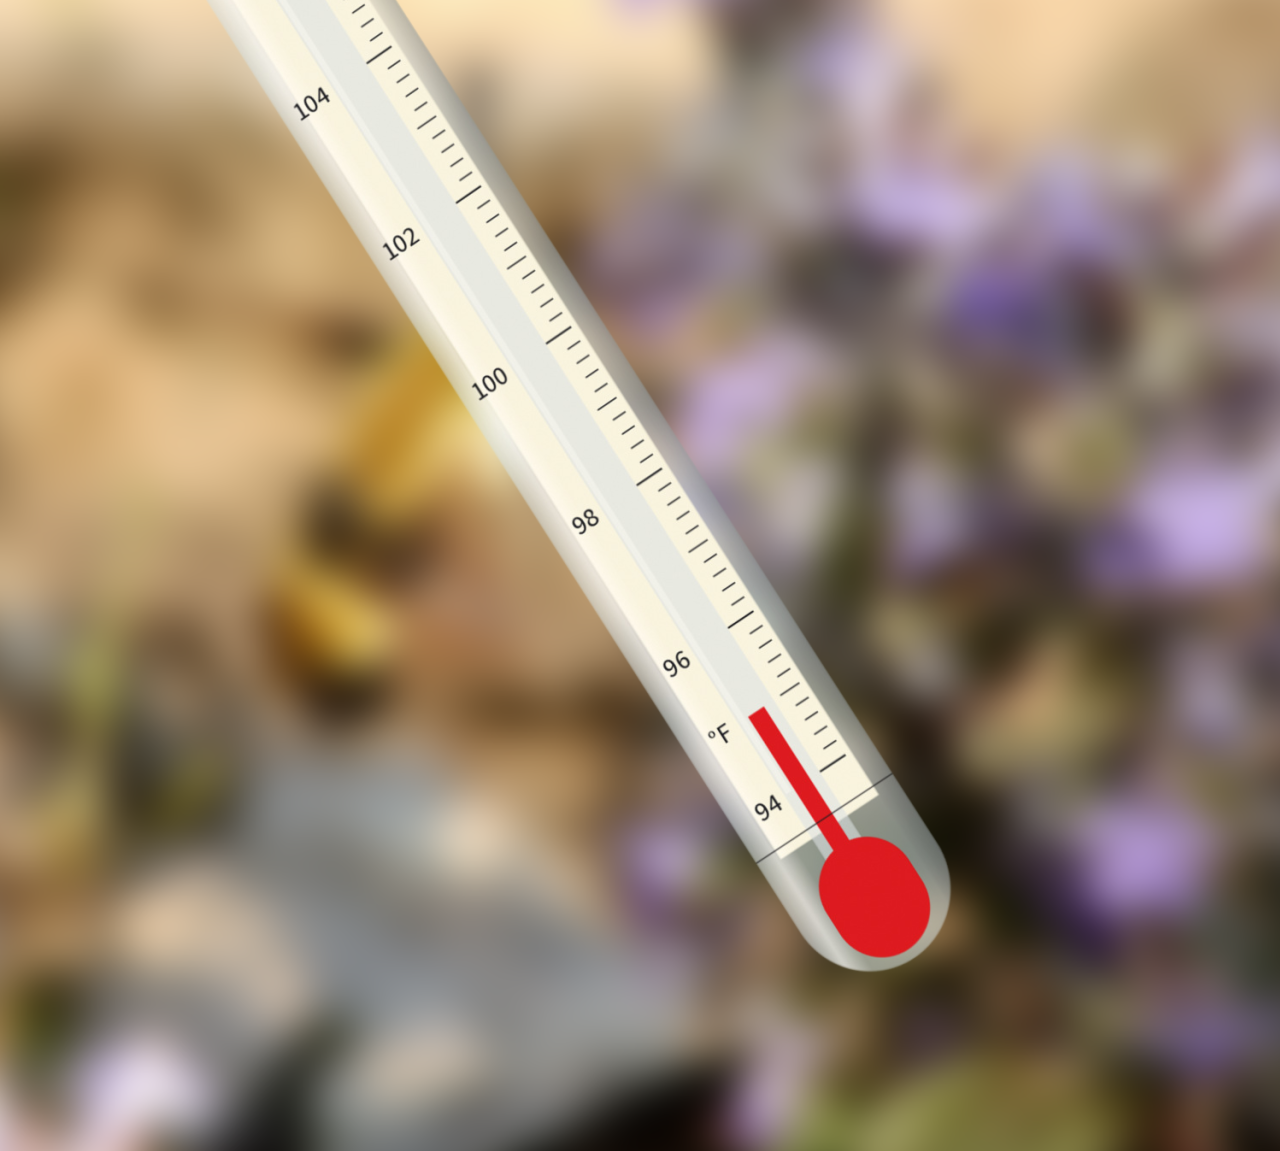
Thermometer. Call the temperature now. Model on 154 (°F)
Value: 95 (°F)
